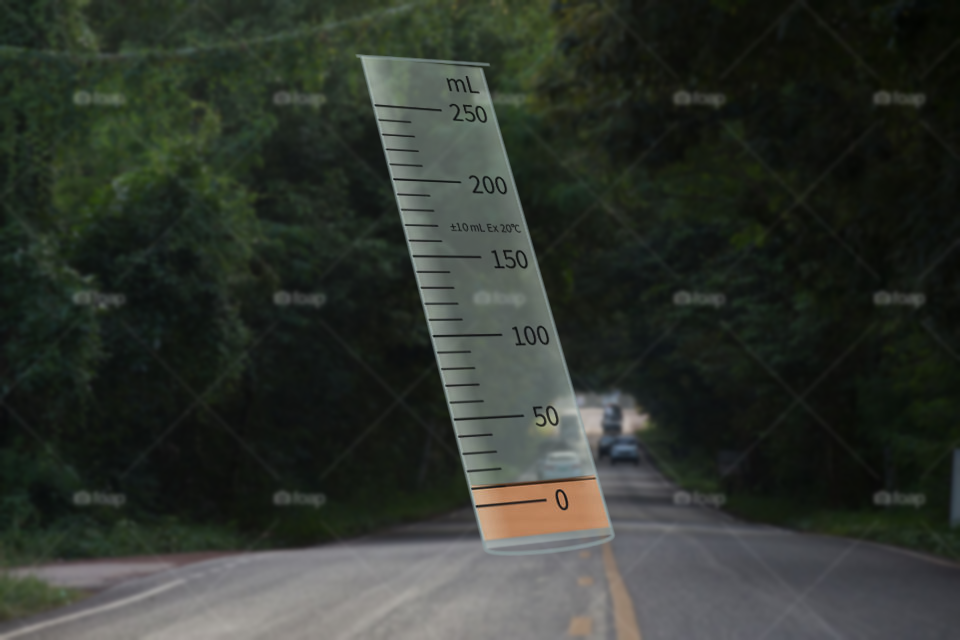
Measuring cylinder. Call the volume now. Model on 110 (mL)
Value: 10 (mL)
